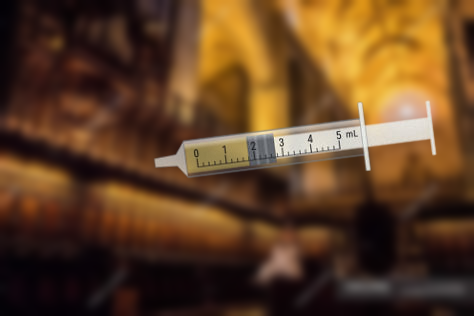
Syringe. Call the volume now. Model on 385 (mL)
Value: 1.8 (mL)
